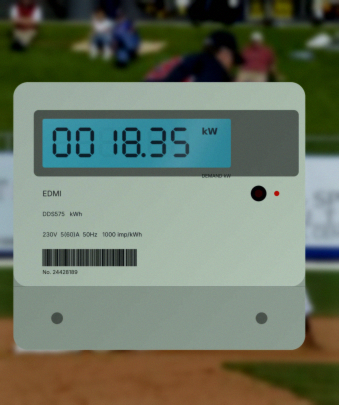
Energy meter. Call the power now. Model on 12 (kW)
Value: 18.35 (kW)
